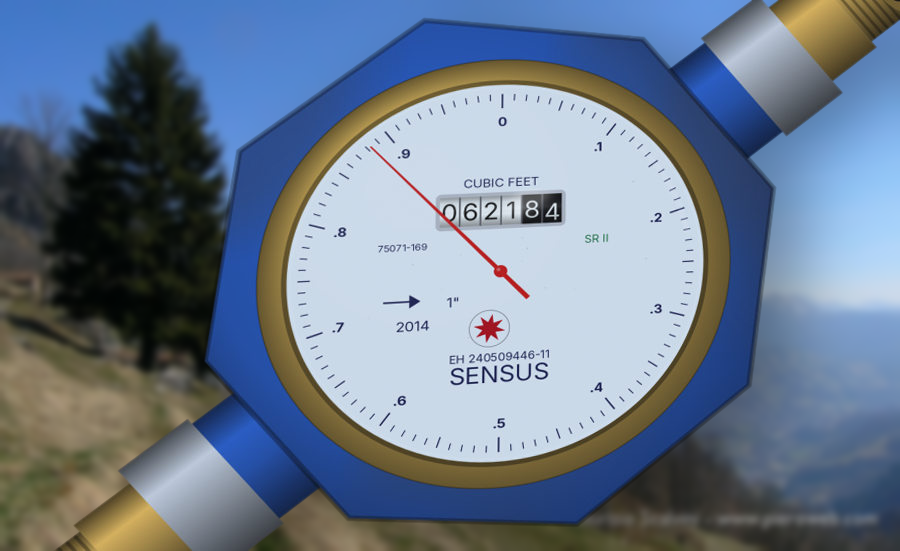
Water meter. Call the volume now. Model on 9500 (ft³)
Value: 62183.88 (ft³)
